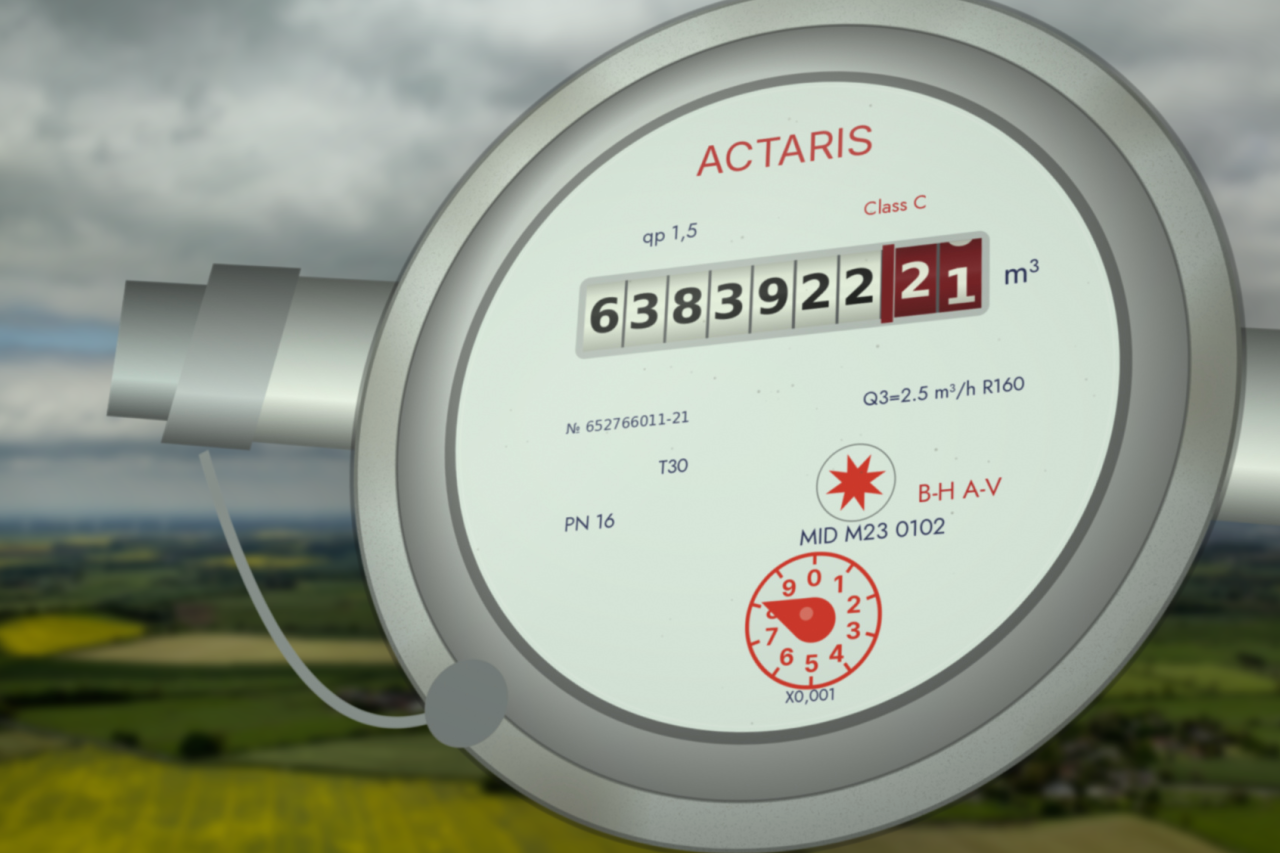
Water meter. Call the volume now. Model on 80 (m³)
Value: 6383922.208 (m³)
